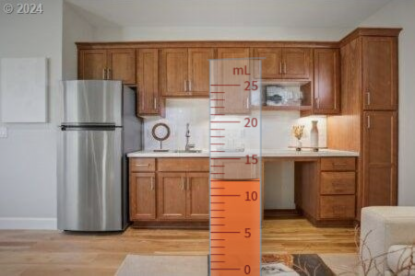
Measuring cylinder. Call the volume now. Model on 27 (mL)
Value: 12 (mL)
